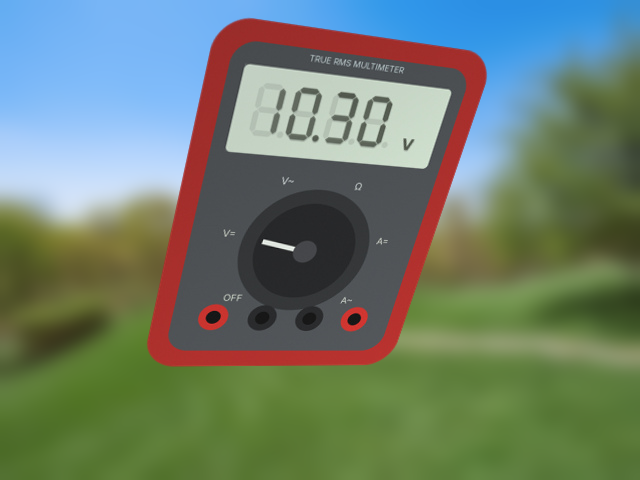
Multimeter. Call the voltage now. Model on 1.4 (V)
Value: 10.30 (V)
